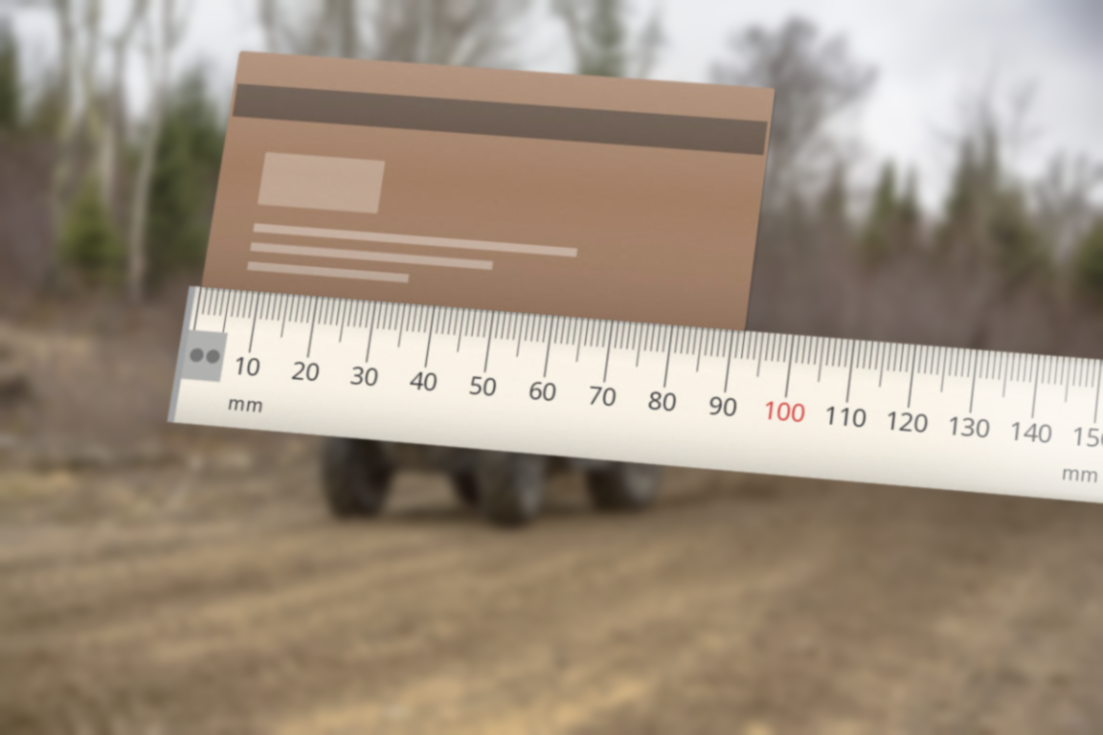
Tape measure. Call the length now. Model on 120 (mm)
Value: 92 (mm)
